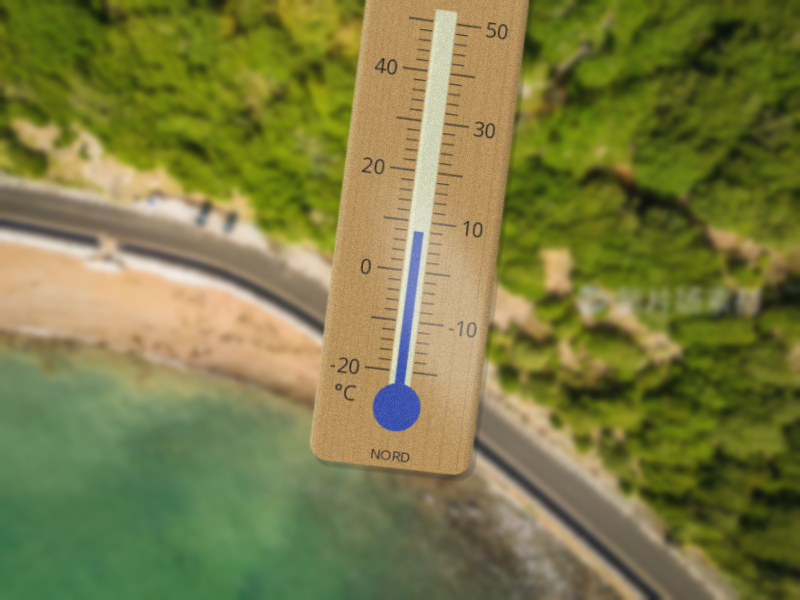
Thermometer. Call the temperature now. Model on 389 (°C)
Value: 8 (°C)
